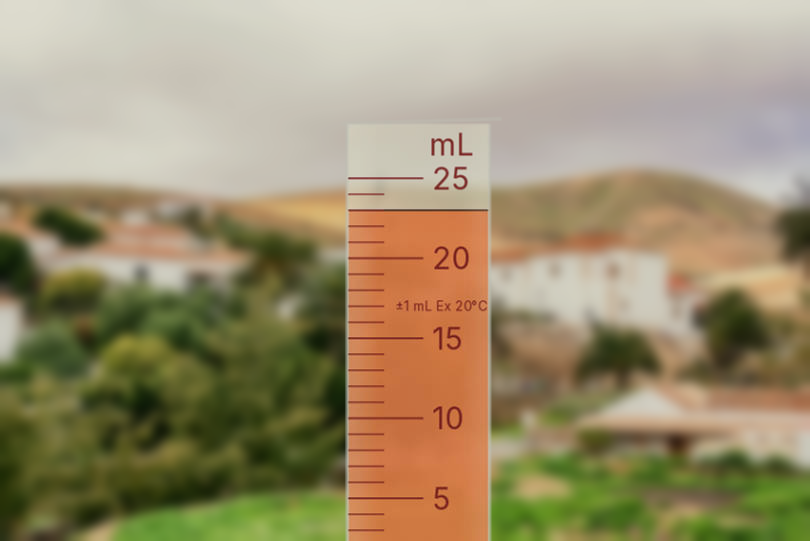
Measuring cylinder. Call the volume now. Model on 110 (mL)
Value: 23 (mL)
